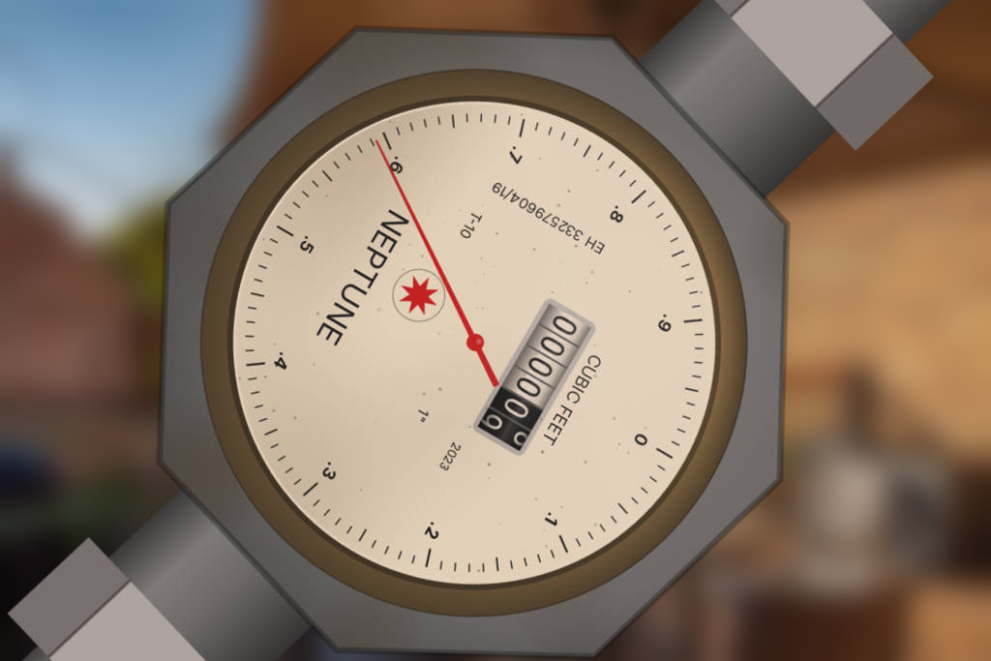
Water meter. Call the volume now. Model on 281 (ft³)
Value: 8.59 (ft³)
